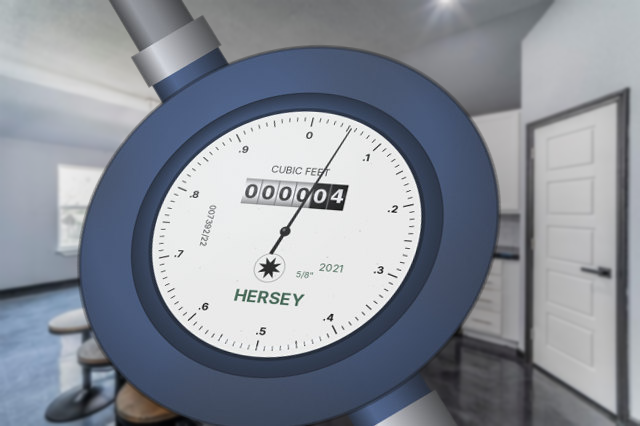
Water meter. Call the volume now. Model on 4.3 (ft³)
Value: 4.05 (ft³)
